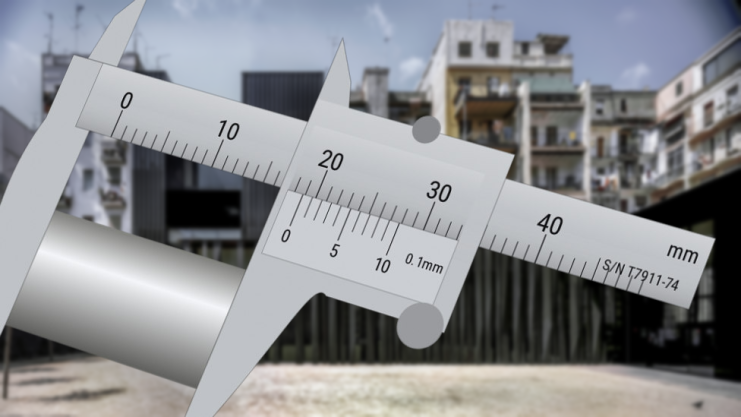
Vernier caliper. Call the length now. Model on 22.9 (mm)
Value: 18.8 (mm)
